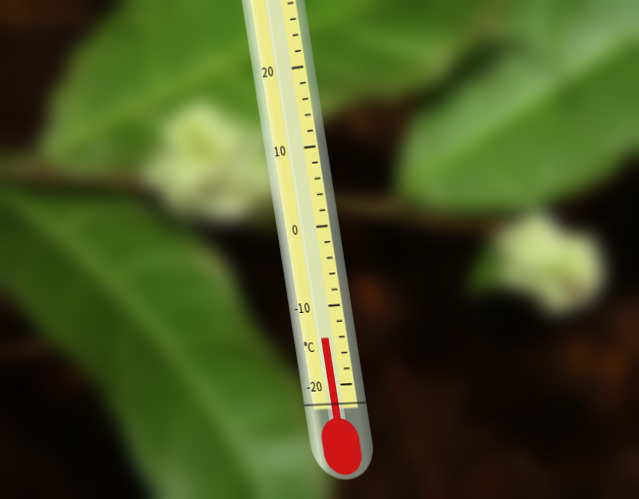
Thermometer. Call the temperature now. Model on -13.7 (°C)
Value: -14 (°C)
